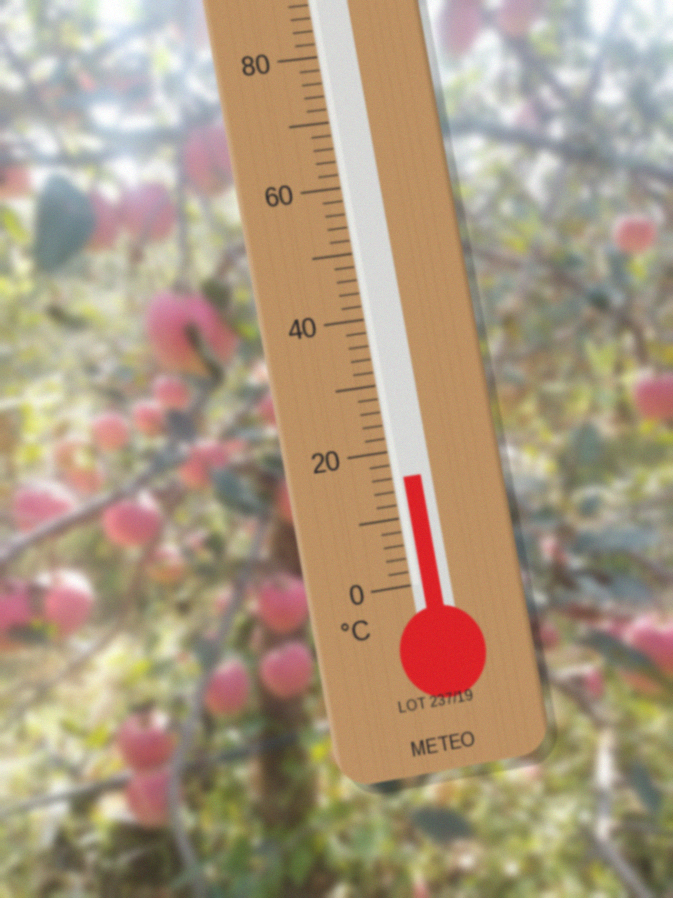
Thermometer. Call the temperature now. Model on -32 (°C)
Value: 16 (°C)
